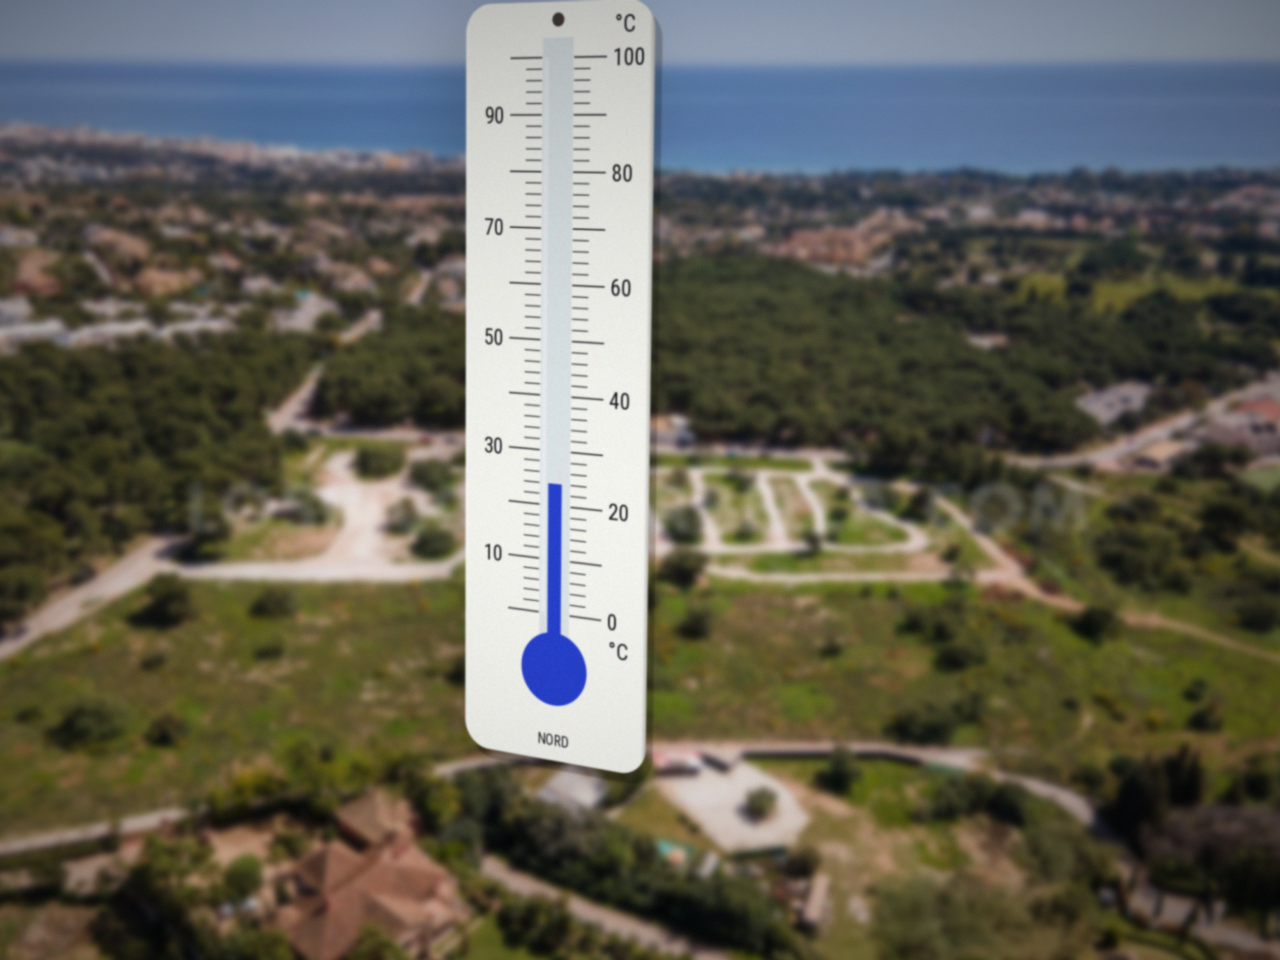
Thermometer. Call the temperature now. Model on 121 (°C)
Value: 24 (°C)
